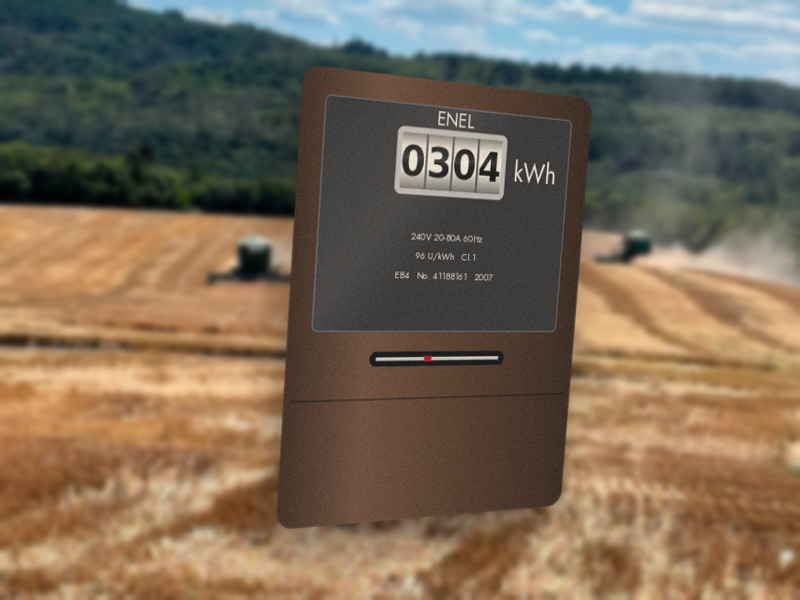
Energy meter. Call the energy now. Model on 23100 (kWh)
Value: 304 (kWh)
